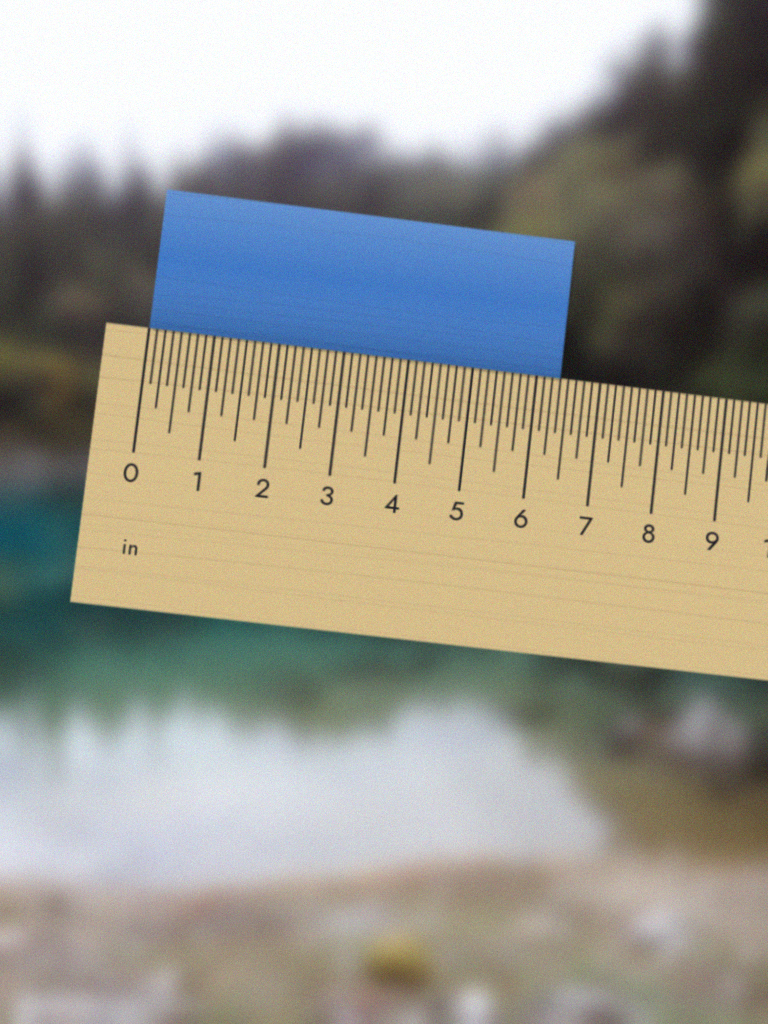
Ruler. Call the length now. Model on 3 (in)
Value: 6.375 (in)
